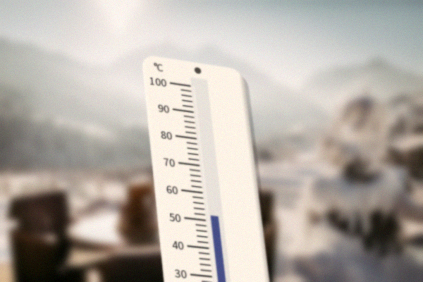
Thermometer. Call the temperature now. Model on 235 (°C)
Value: 52 (°C)
